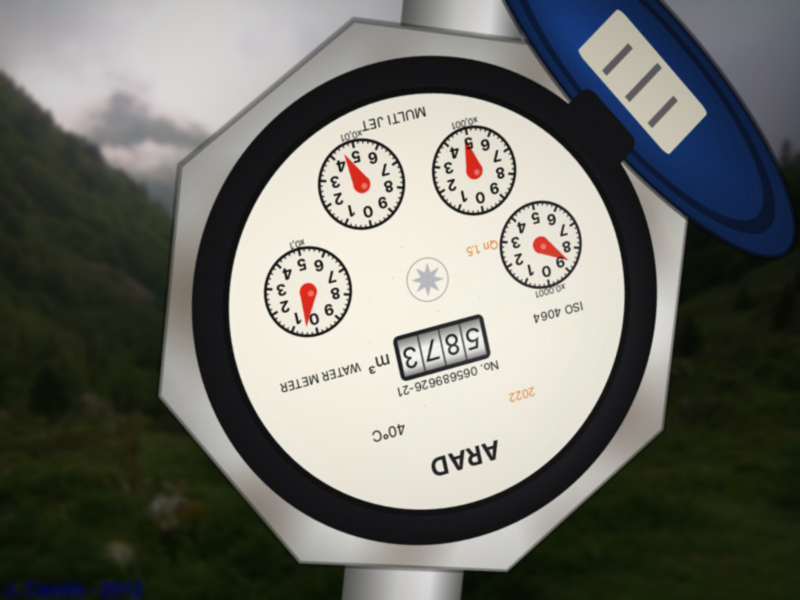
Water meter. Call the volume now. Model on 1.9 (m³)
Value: 5873.0448 (m³)
